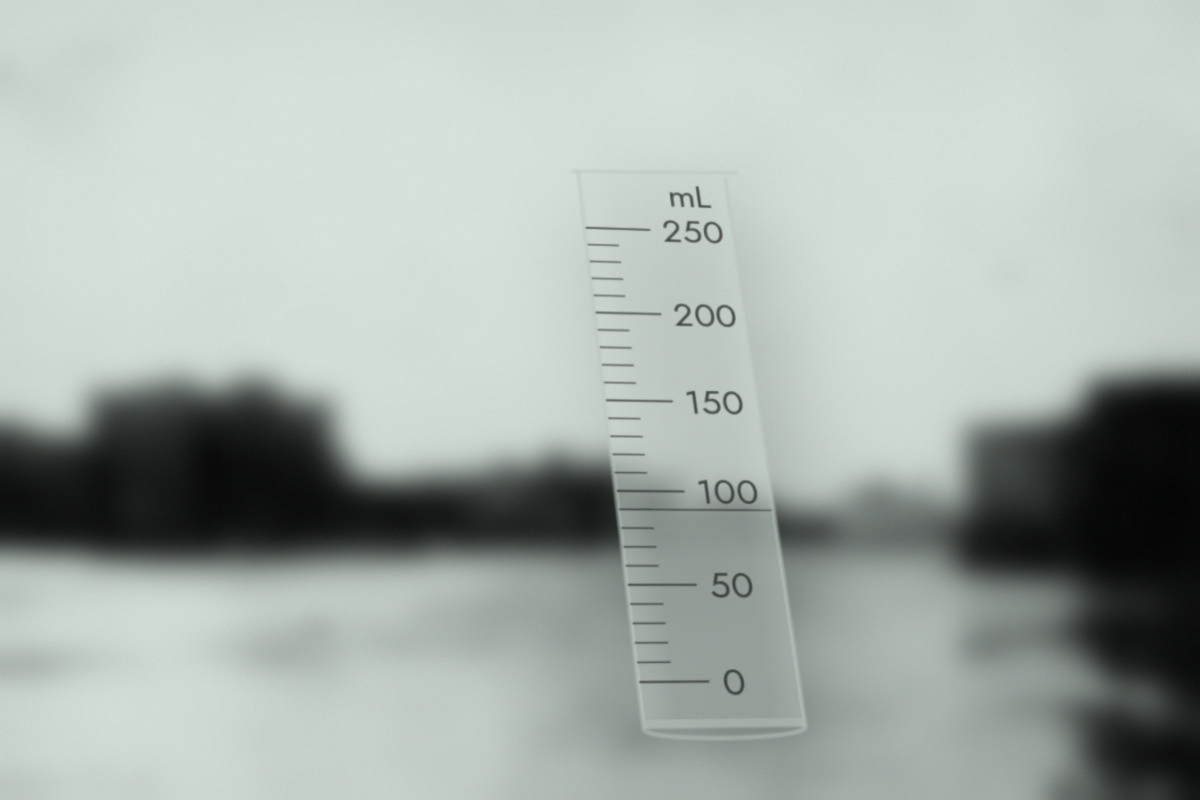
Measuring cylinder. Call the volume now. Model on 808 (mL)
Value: 90 (mL)
